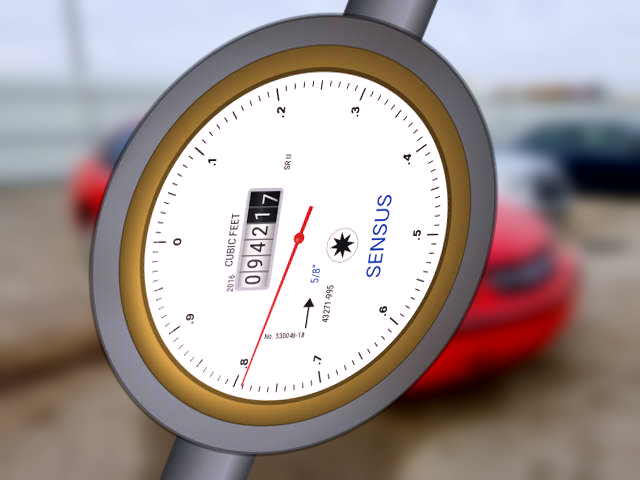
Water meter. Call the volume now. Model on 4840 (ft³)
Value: 94216.79 (ft³)
